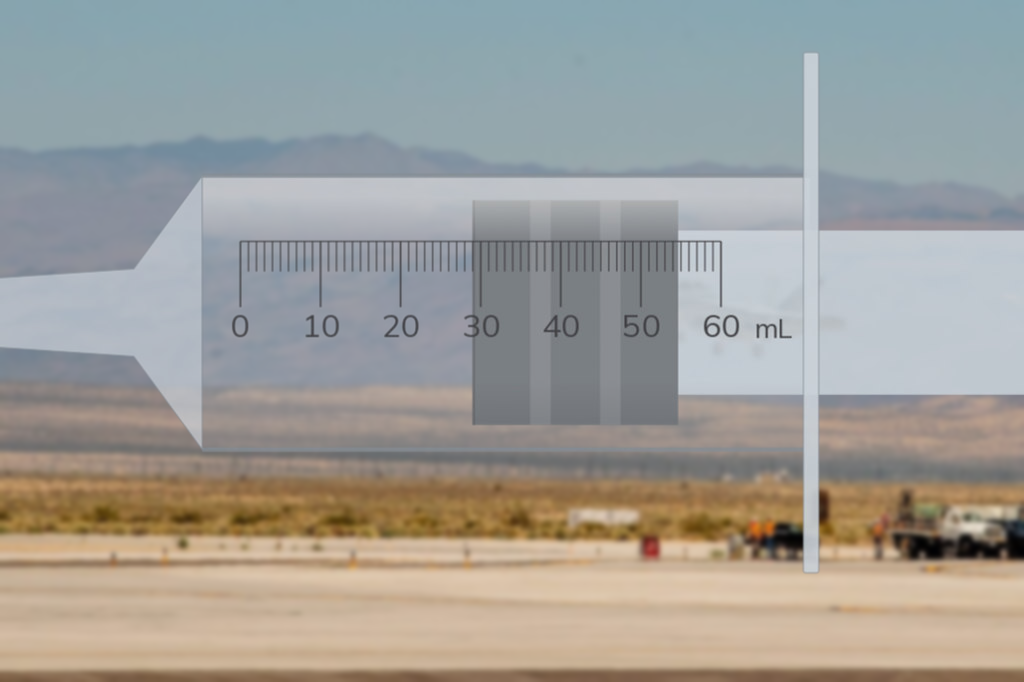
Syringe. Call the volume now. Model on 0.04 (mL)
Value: 29 (mL)
